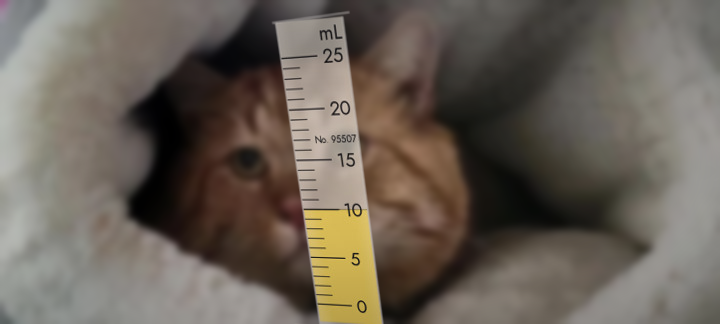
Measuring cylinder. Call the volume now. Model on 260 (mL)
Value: 10 (mL)
